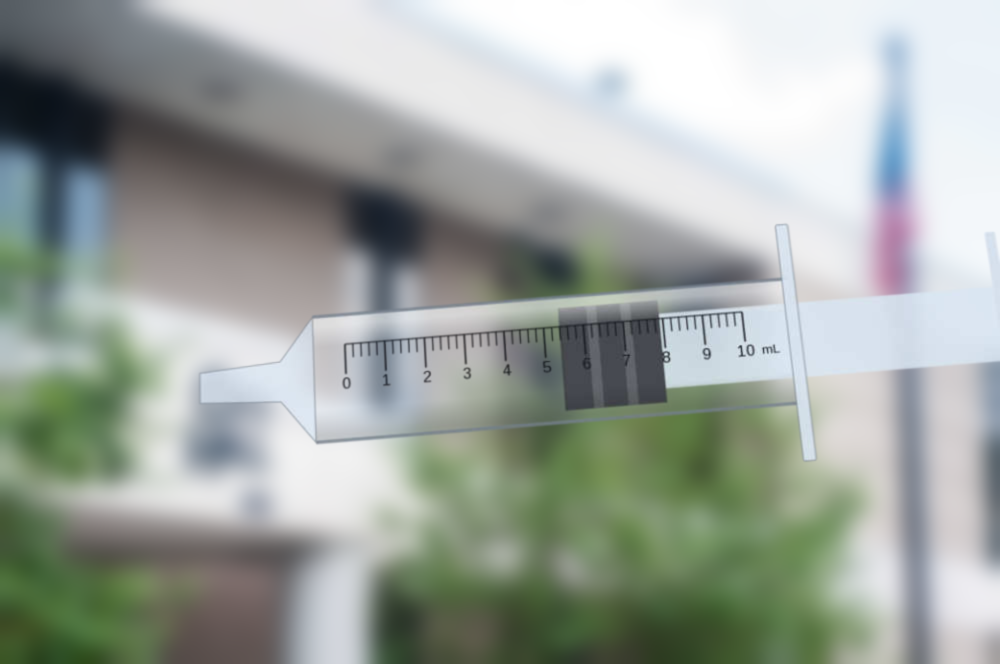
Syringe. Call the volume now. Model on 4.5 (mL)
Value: 5.4 (mL)
